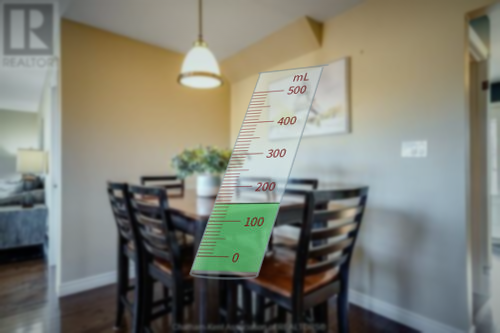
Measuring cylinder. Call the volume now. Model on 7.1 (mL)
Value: 150 (mL)
